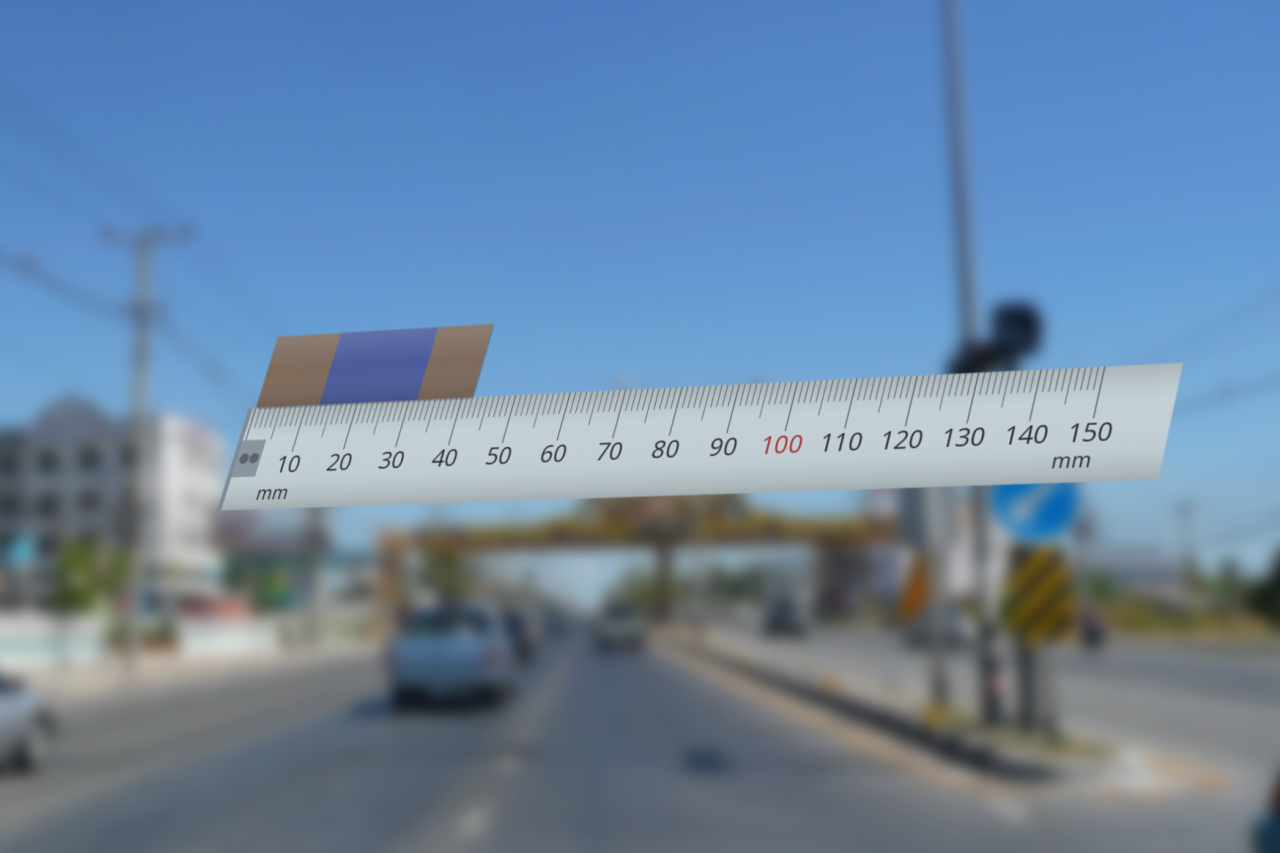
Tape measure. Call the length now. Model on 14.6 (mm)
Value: 42 (mm)
